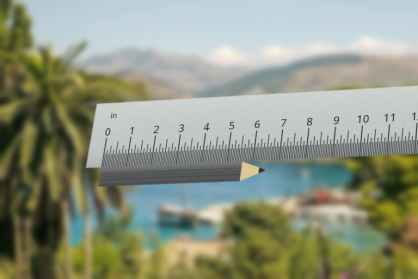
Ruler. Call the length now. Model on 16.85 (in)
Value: 6.5 (in)
